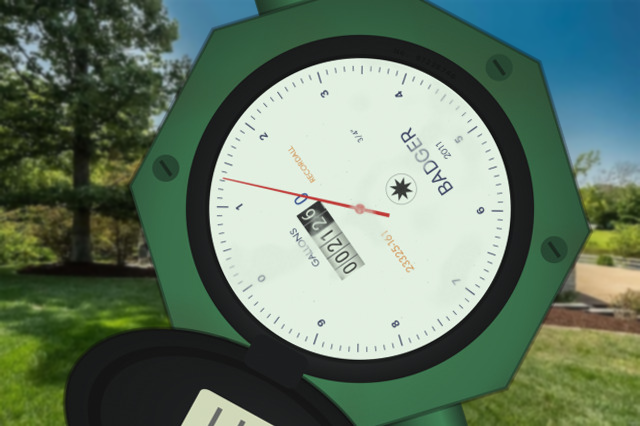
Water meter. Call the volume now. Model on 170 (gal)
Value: 21261.3 (gal)
